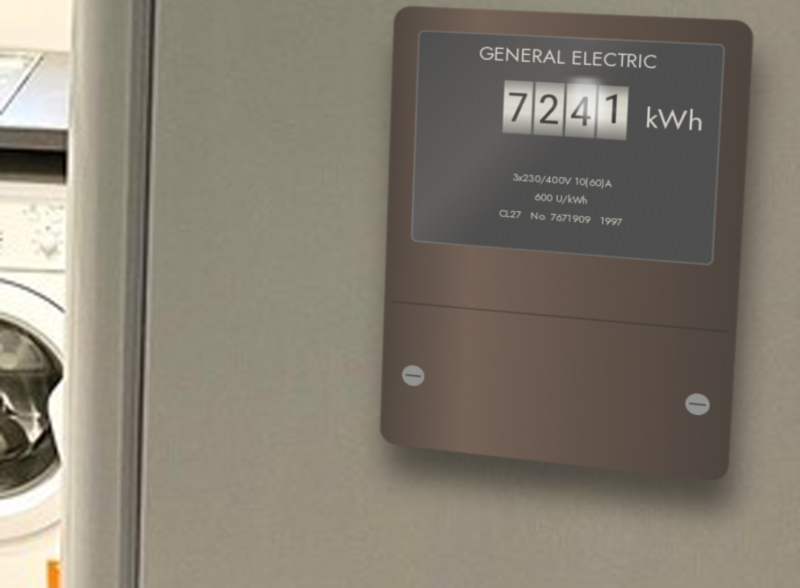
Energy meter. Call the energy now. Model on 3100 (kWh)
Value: 7241 (kWh)
